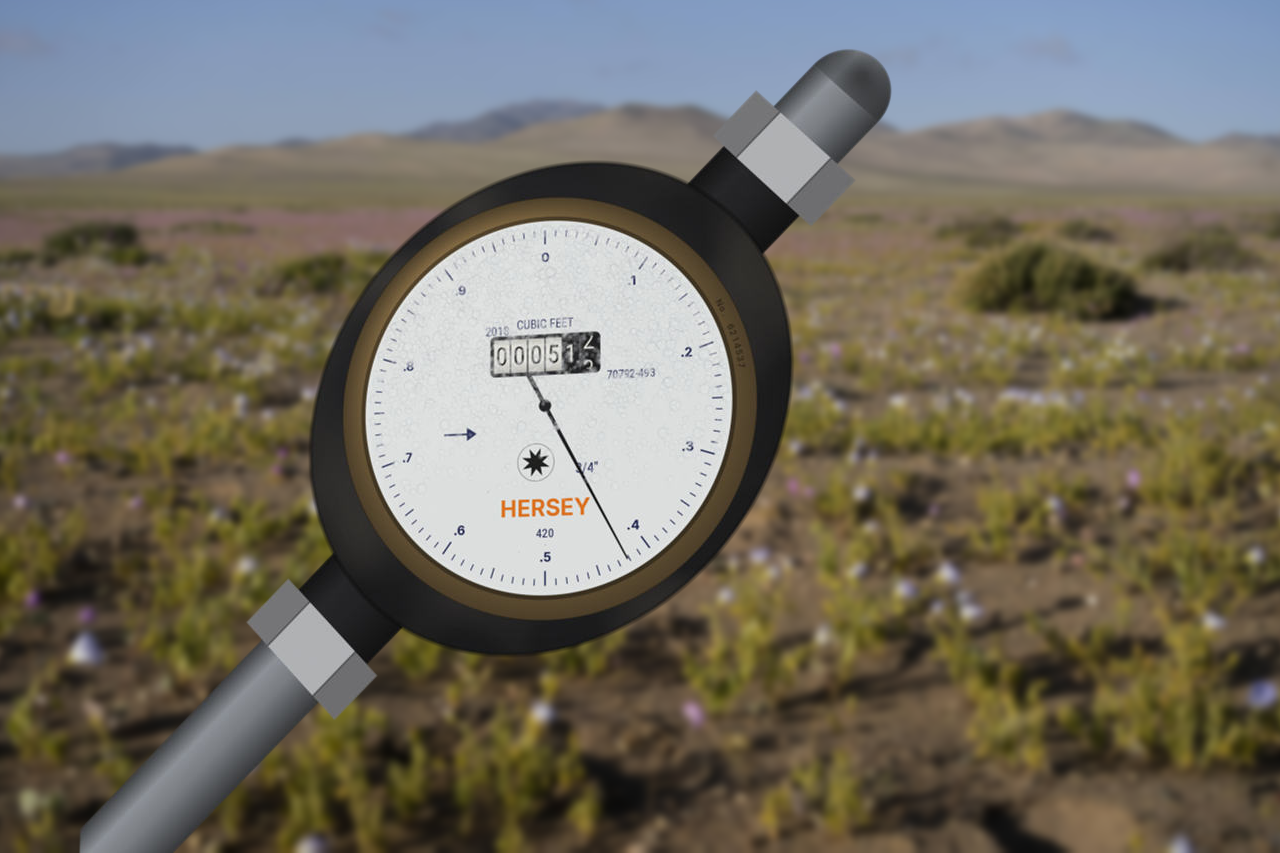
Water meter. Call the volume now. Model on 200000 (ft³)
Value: 512.42 (ft³)
